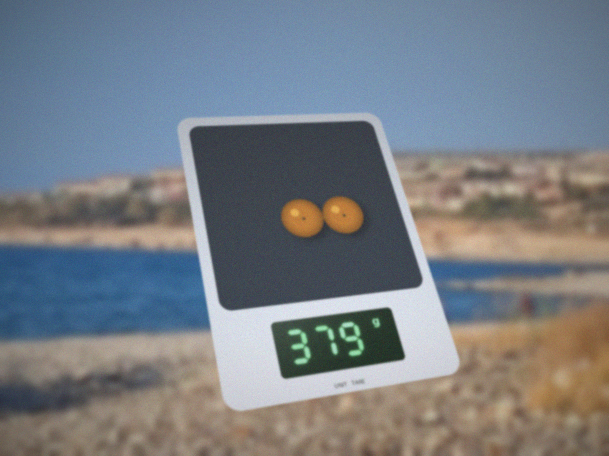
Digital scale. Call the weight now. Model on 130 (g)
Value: 379 (g)
